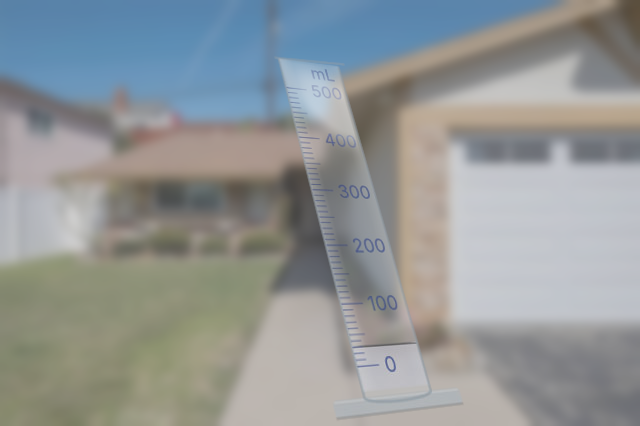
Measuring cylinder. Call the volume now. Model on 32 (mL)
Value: 30 (mL)
